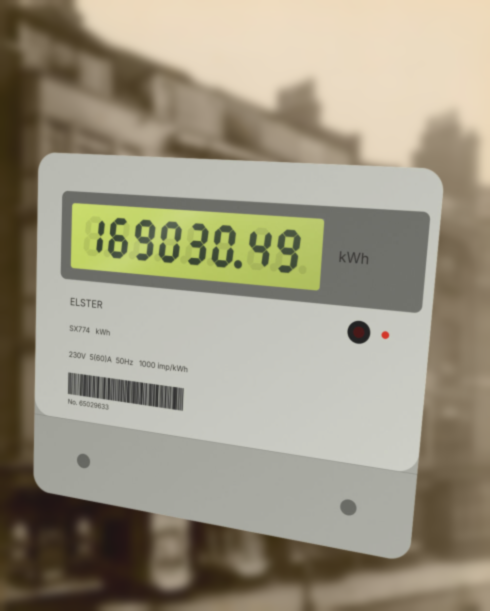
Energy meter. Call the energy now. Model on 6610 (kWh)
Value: 169030.49 (kWh)
